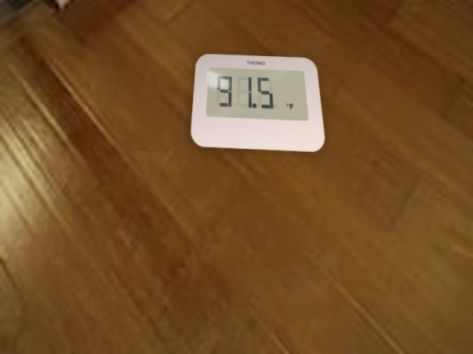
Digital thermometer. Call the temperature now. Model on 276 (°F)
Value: 91.5 (°F)
